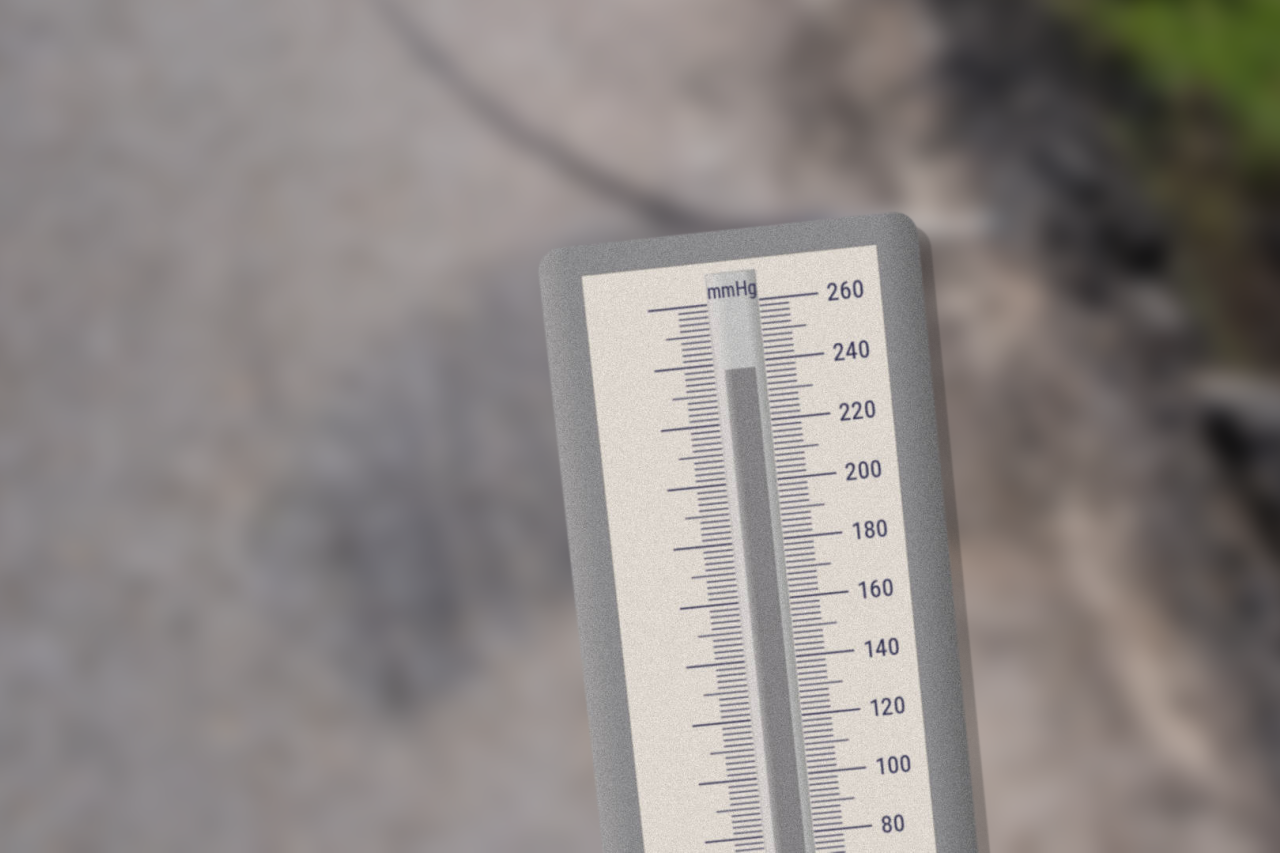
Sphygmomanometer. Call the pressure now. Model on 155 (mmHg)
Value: 238 (mmHg)
